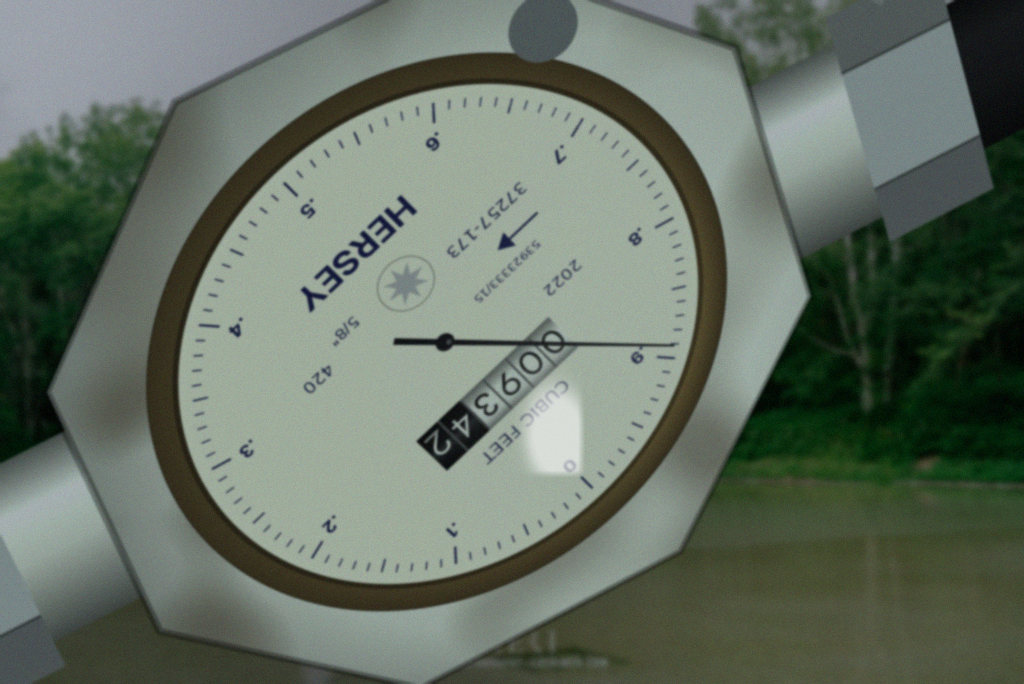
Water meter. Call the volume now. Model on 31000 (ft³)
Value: 9341.89 (ft³)
